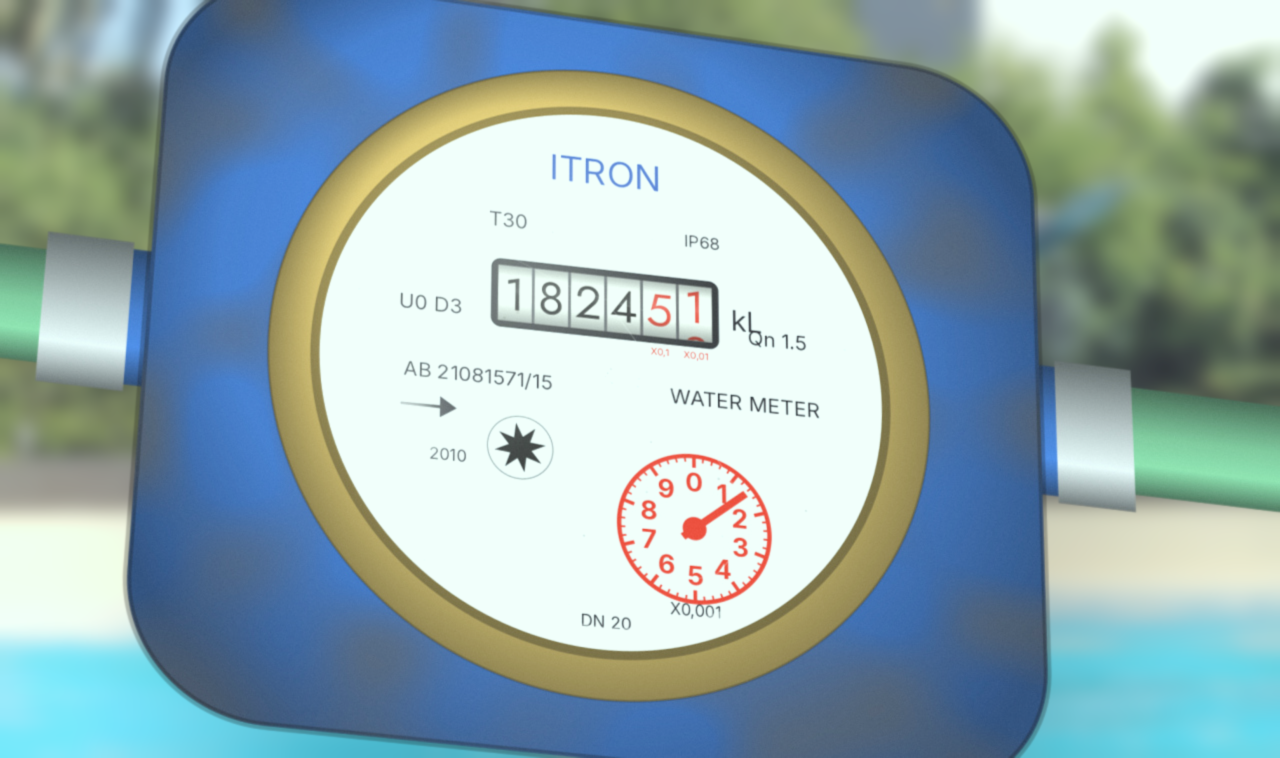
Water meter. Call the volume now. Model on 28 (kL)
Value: 1824.511 (kL)
